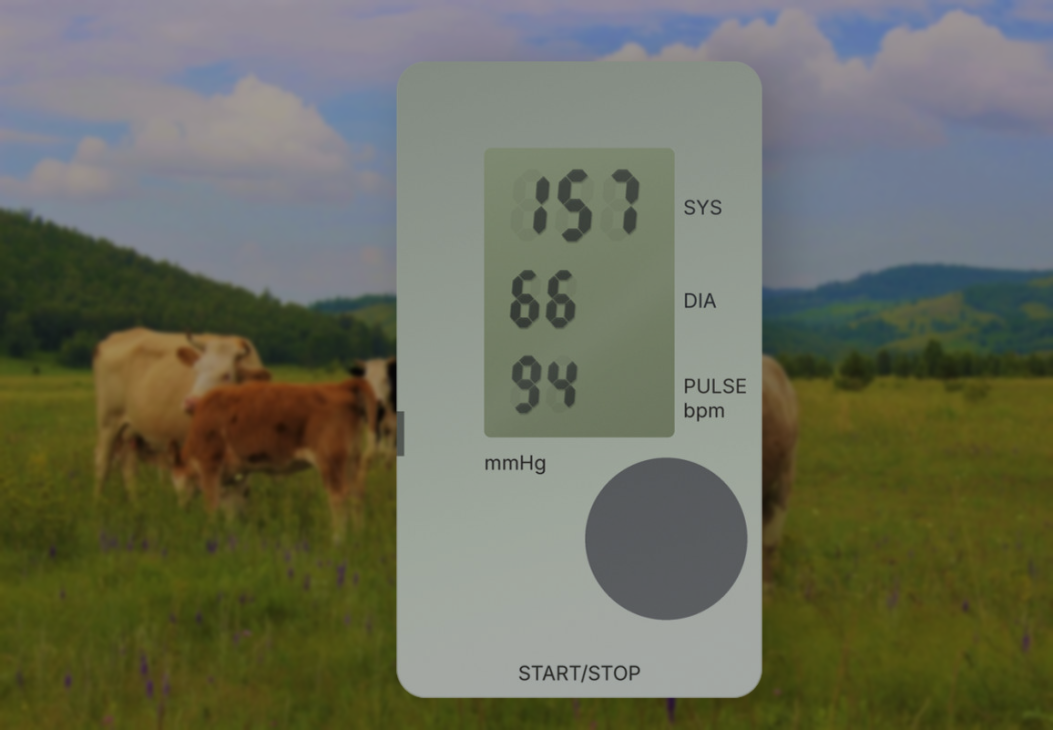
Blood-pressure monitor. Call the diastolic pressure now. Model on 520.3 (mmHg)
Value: 66 (mmHg)
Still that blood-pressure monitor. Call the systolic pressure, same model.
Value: 157 (mmHg)
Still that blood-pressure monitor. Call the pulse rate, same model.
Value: 94 (bpm)
